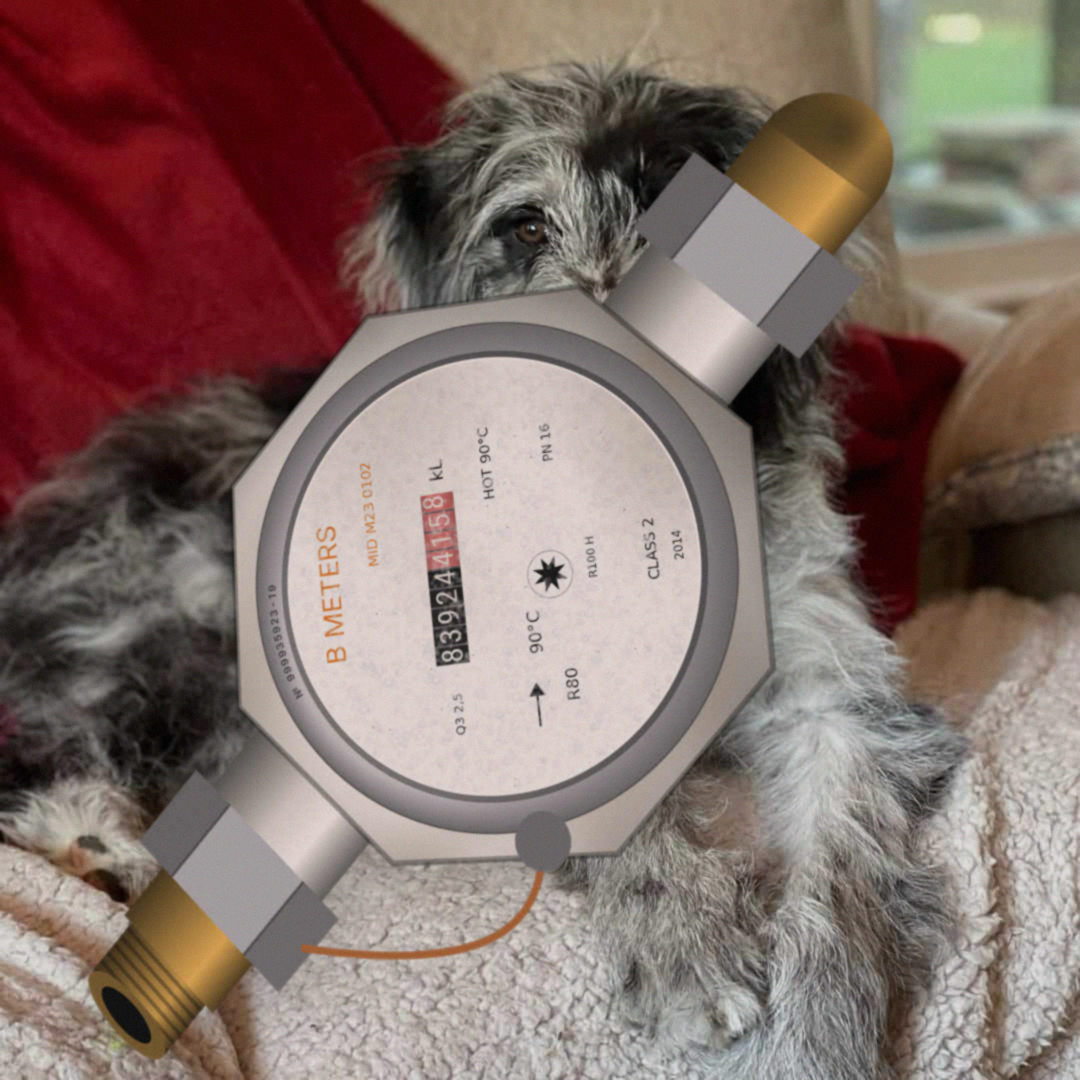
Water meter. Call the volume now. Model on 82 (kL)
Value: 83924.4158 (kL)
